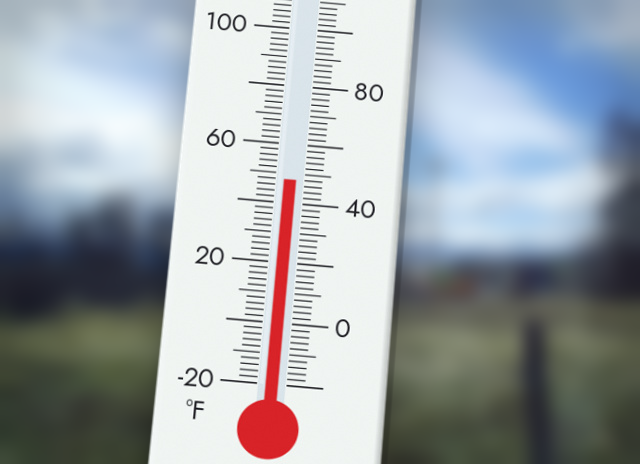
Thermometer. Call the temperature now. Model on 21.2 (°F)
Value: 48 (°F)
